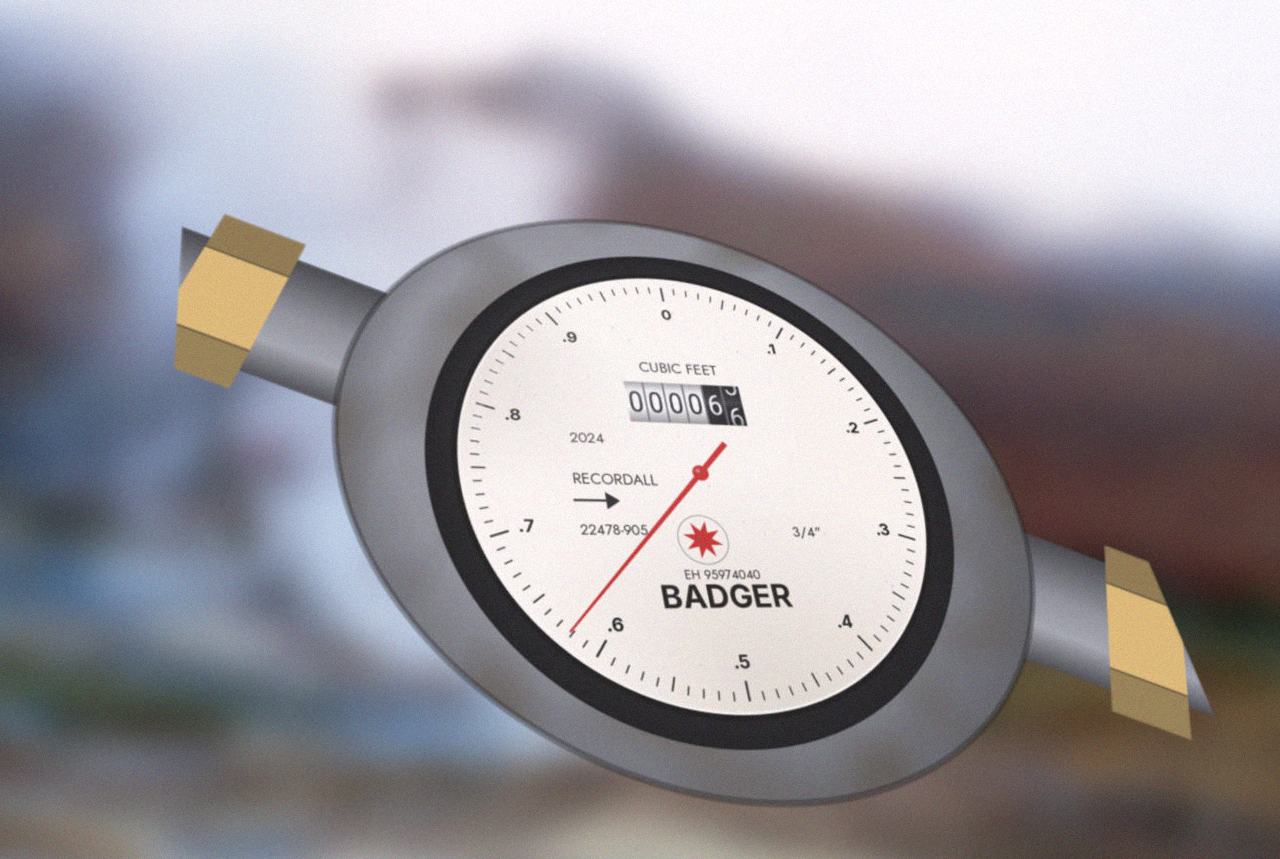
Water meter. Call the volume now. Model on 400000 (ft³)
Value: 65.62 (ft³)
